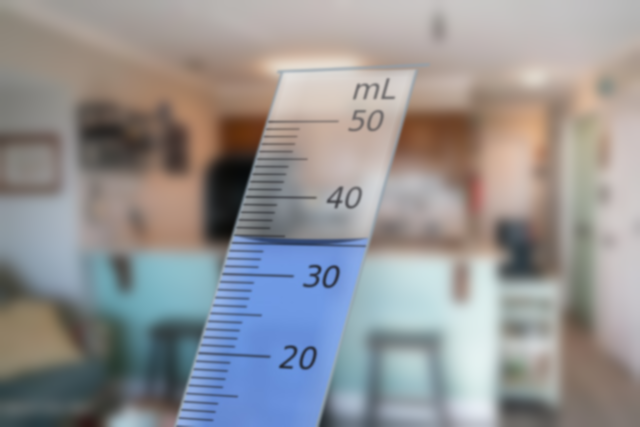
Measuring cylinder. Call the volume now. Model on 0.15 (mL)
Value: 34 (mL)
